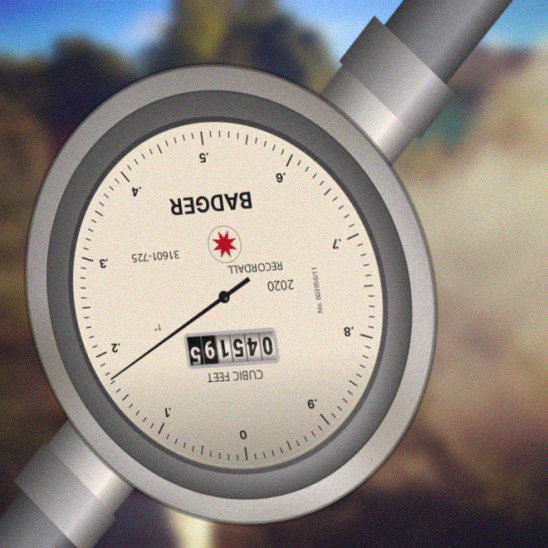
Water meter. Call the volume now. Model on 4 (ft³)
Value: 45195.17 (ft³)
